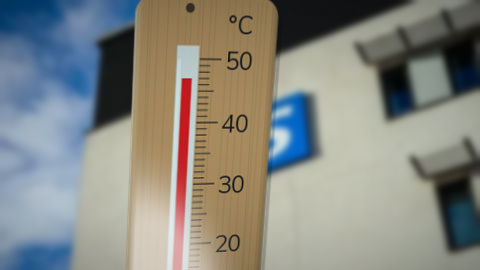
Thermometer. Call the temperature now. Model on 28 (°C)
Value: 47 (°C)
